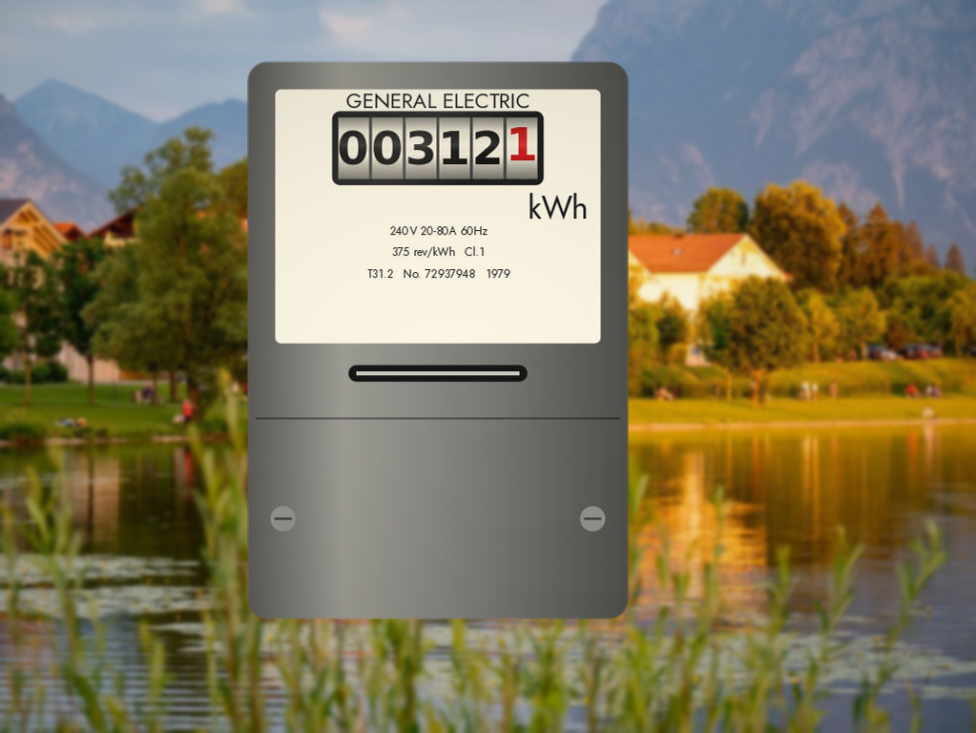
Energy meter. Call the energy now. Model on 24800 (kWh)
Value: 312.1 (kWh)
